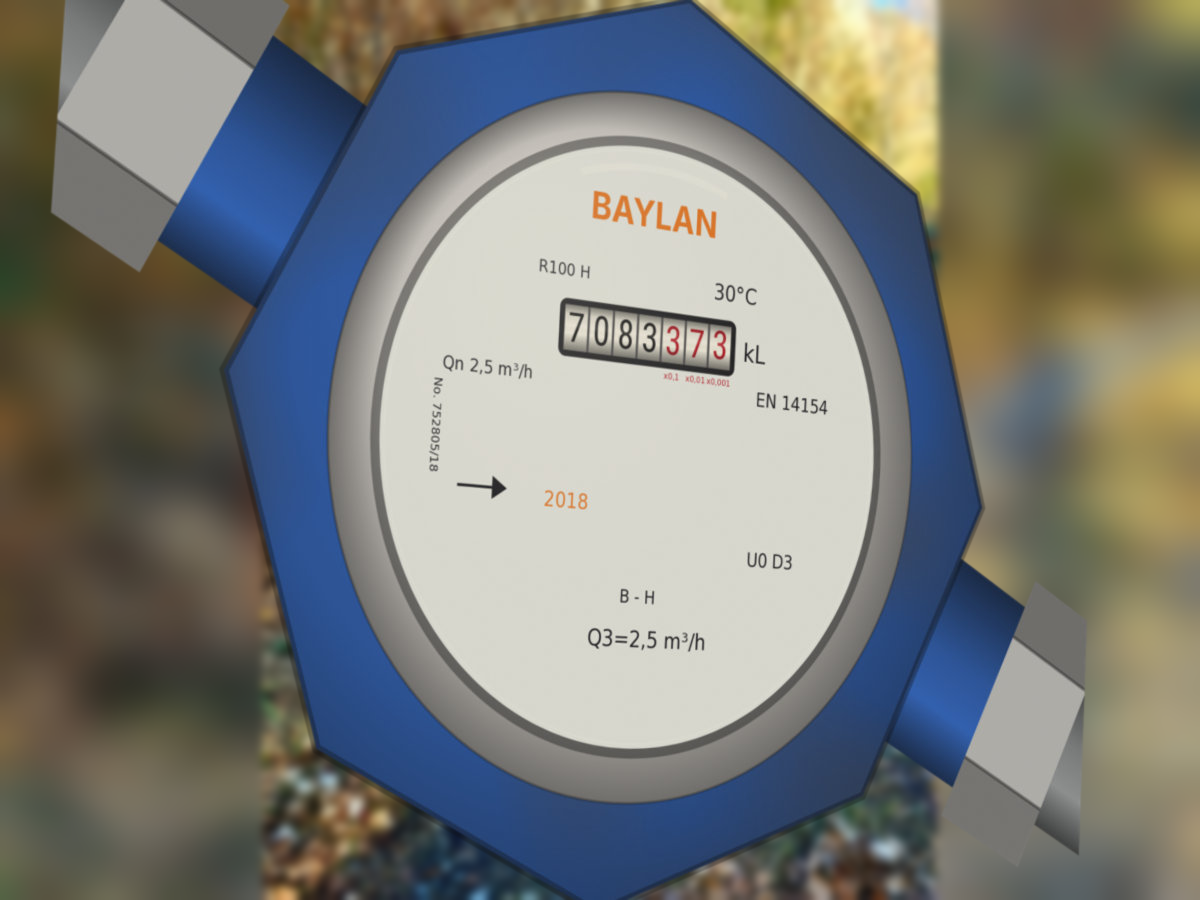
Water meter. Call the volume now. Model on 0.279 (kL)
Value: 7083.373 (kL)
